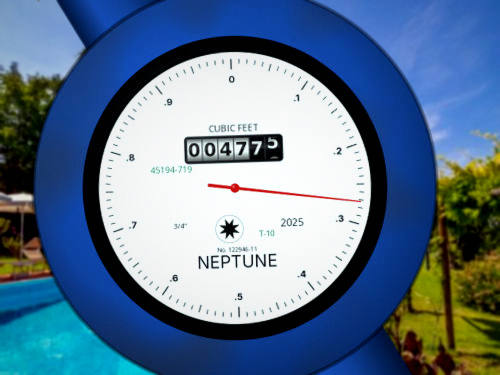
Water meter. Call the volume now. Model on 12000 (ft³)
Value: 4775.27 (ft³)
